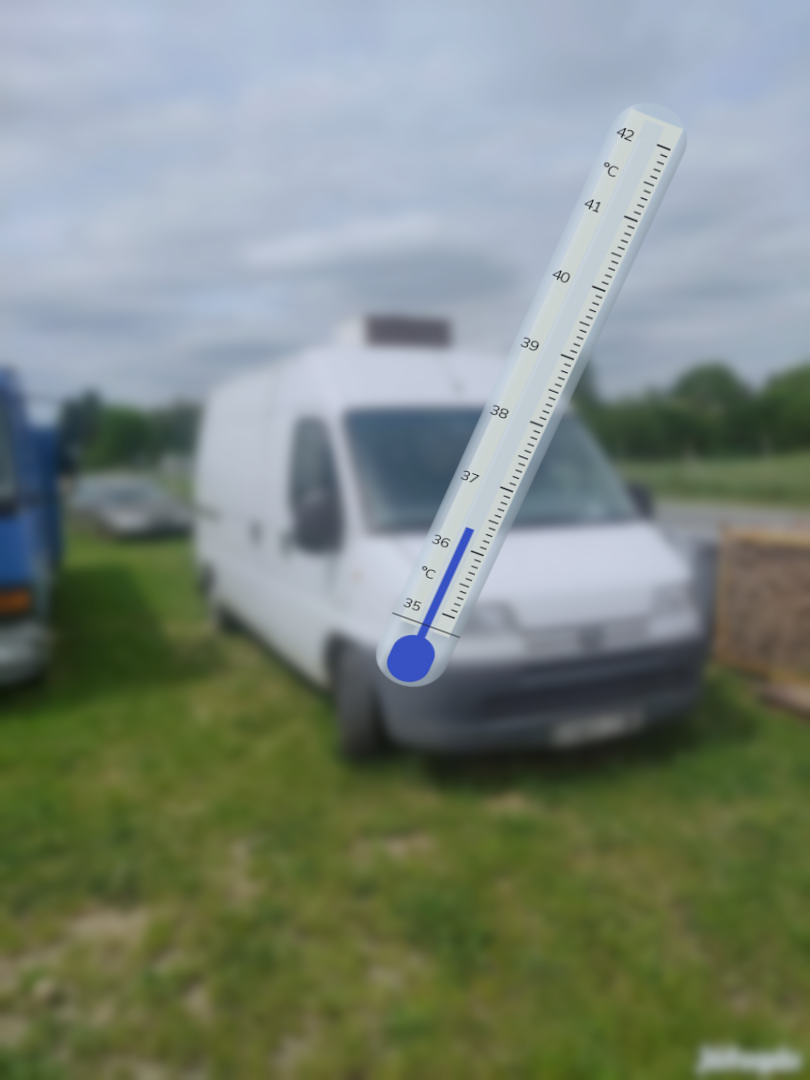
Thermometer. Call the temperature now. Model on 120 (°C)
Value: 36.3 (°C)
